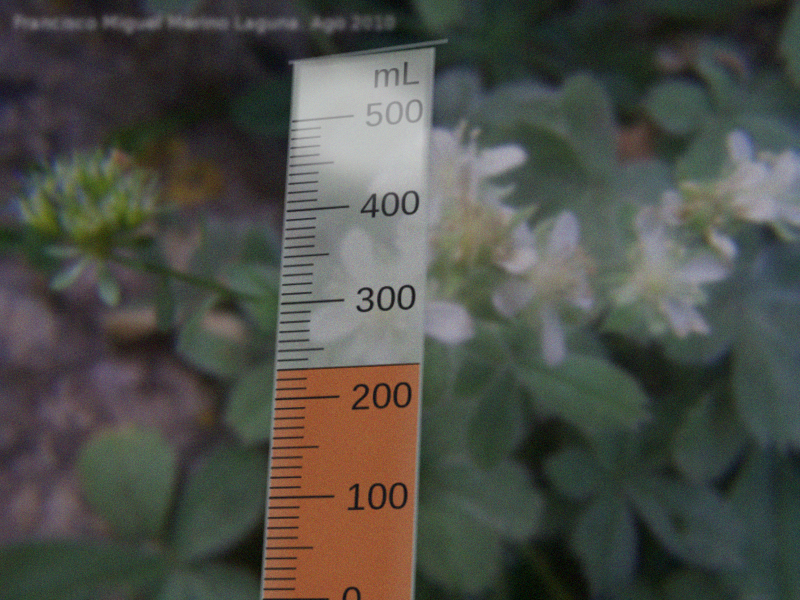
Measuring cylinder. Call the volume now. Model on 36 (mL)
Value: 230 (mL)
